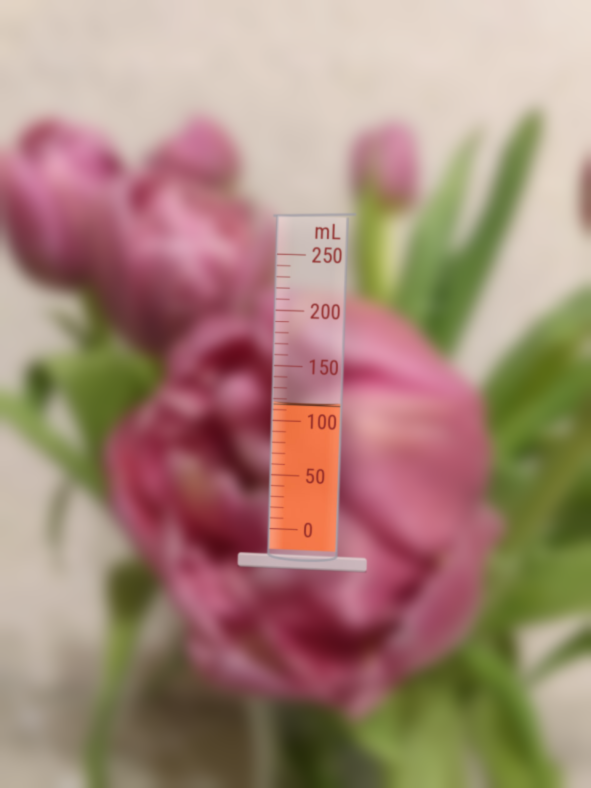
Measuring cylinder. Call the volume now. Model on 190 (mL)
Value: 115 (mL)
